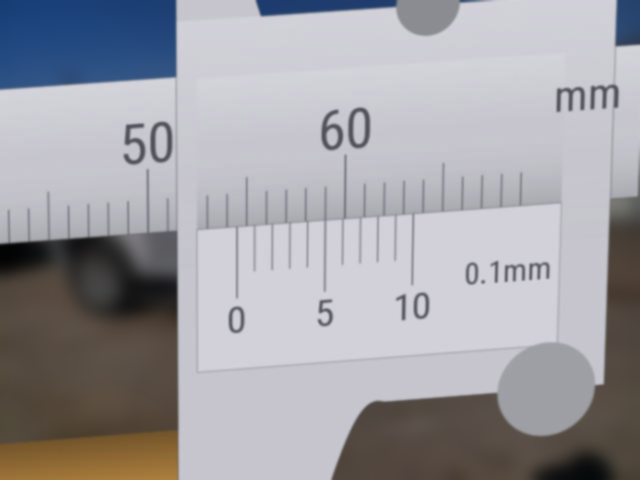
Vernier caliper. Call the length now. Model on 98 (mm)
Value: 54.5 (mm)
